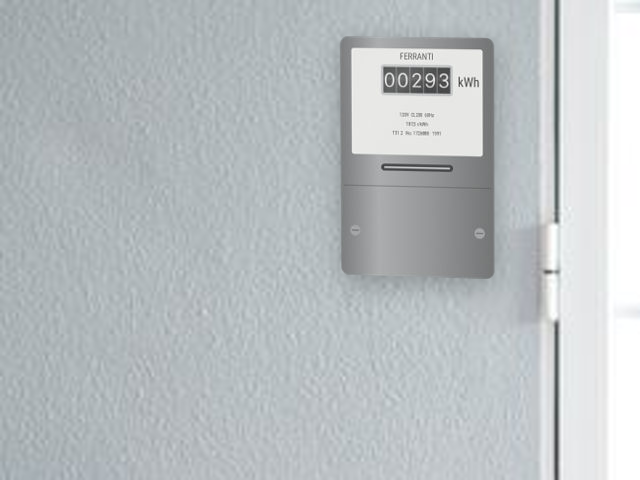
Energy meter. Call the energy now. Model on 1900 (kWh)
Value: 293 (kWh)
